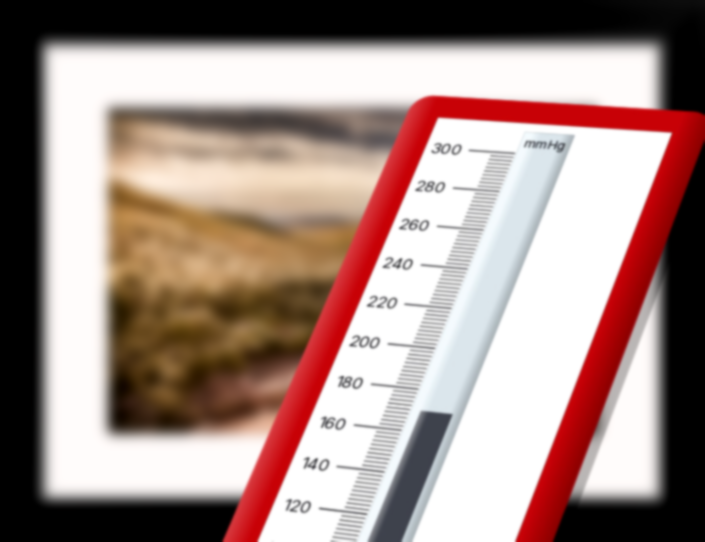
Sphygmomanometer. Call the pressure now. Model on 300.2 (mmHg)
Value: 170 (mmHg)
